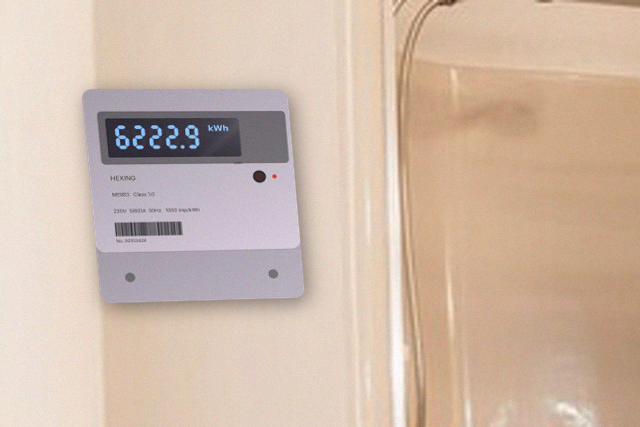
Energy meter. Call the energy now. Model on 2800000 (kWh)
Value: 6222.9 (kWh)
